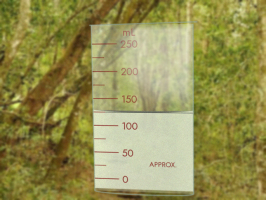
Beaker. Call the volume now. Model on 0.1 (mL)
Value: 125 (mL)
